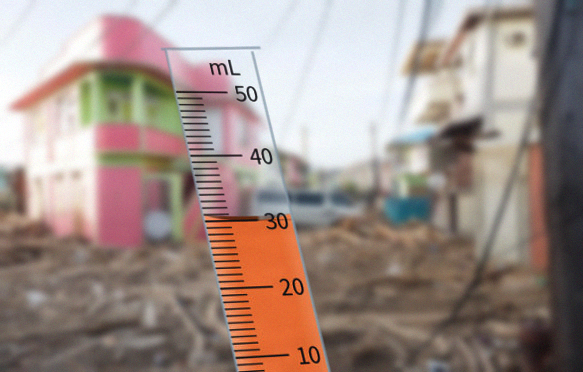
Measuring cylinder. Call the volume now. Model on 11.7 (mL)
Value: 30 (mL)
